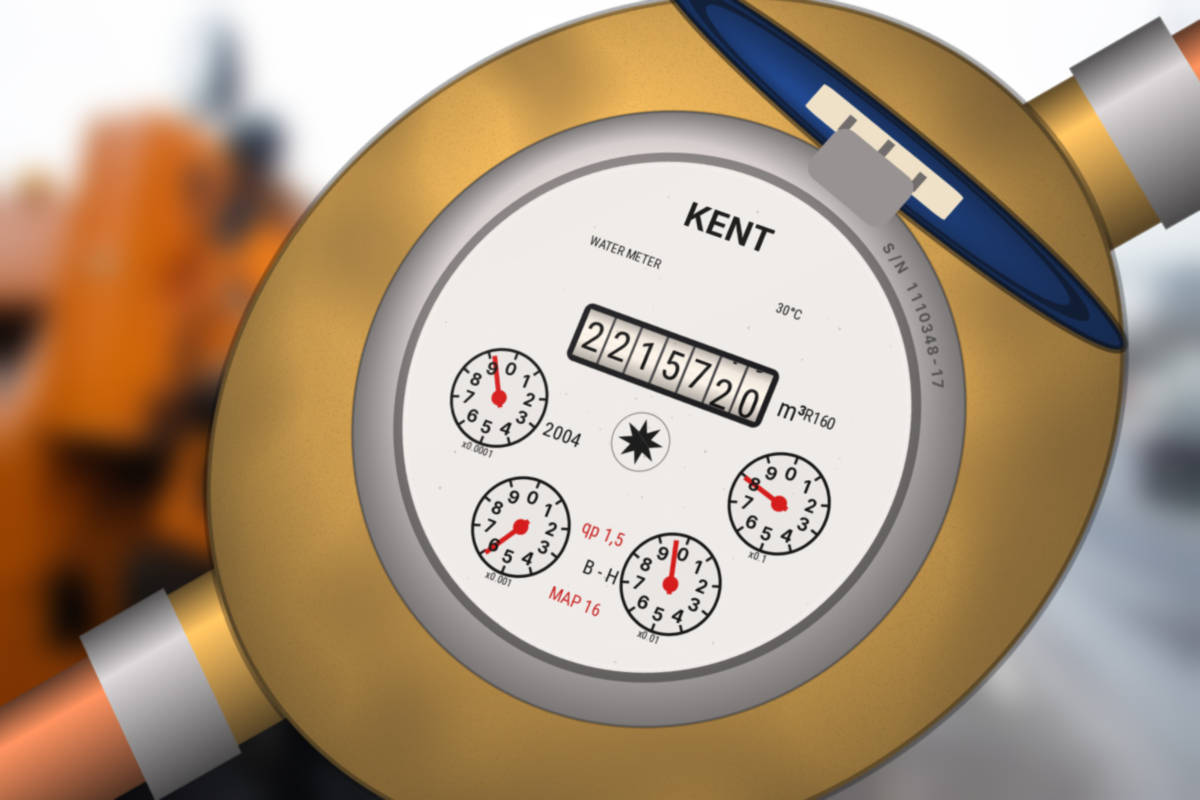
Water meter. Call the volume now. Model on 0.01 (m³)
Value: 2215719.7959 (m³)
